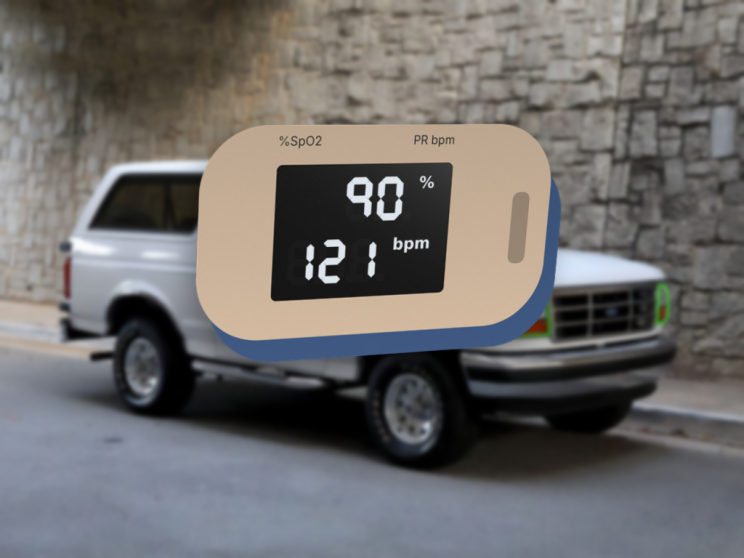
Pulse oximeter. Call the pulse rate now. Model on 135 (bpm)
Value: 121 (bpm)
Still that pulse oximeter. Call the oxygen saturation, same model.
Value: 90 (%)
